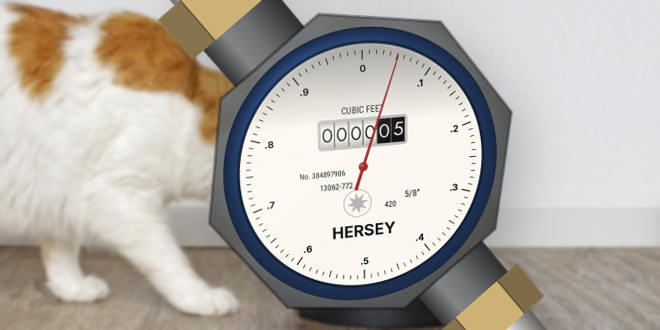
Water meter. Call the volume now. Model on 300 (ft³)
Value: 5.05 (ft³)
